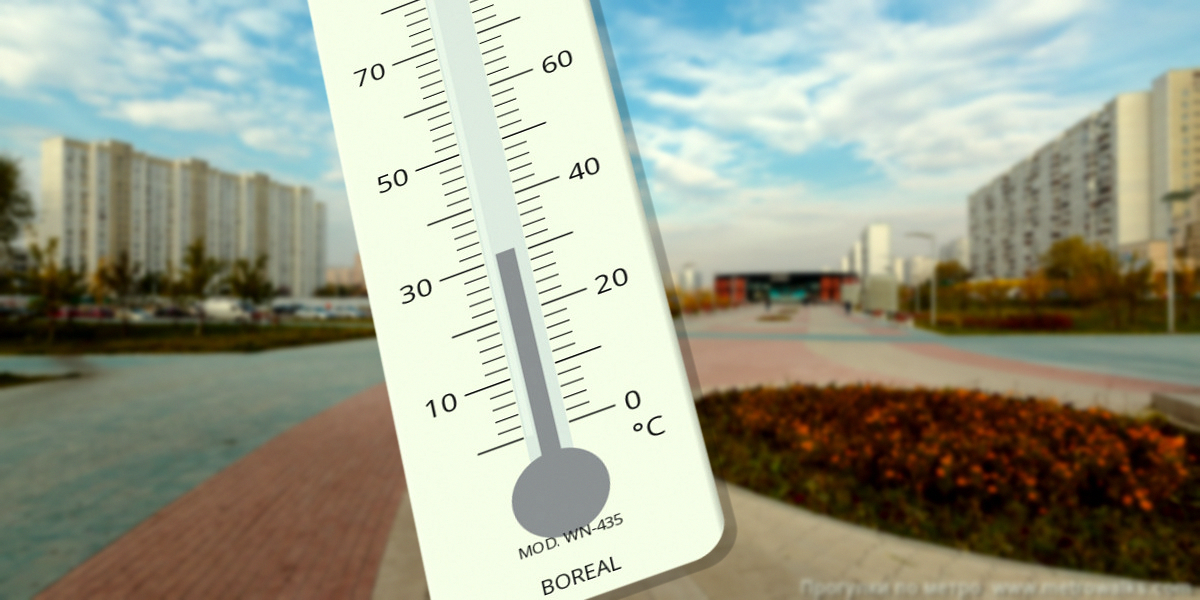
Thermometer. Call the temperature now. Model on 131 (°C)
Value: 31 (°C)
